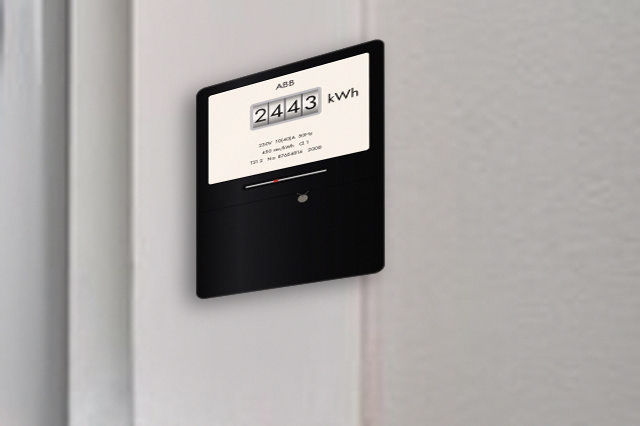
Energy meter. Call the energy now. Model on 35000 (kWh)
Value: 2443 (kWh)
